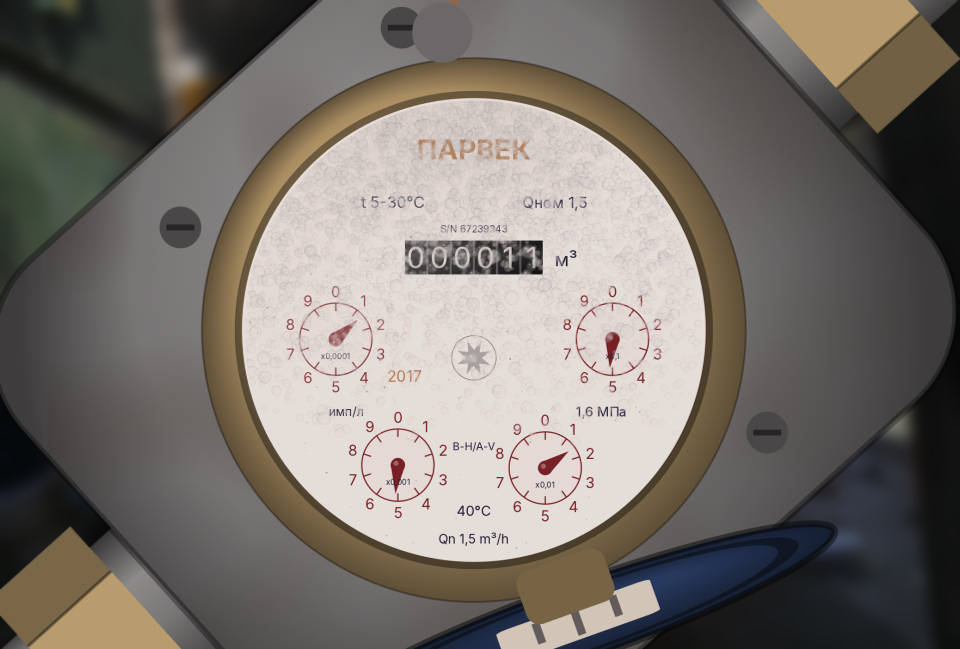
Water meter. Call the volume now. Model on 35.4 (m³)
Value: 11.5151 (m³)
